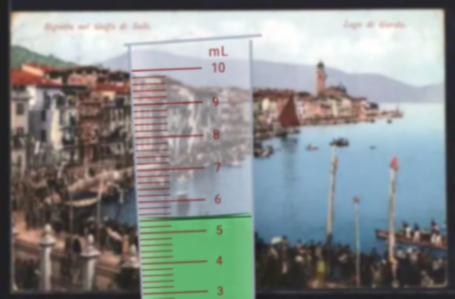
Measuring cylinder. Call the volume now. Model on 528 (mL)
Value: 5.4 (mL)
